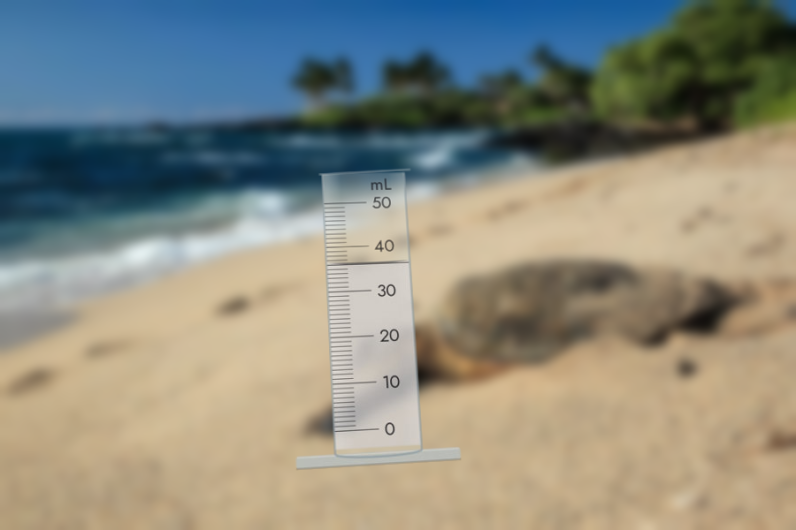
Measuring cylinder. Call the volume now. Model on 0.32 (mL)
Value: 36 (mL)
